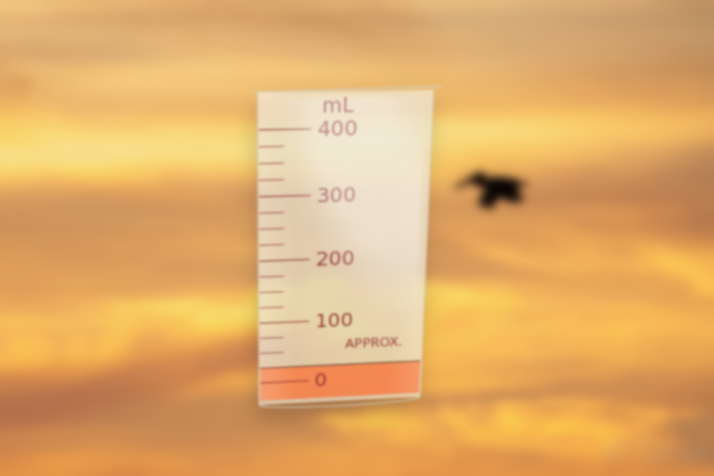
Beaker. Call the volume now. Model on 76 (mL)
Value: 25 (mL)
